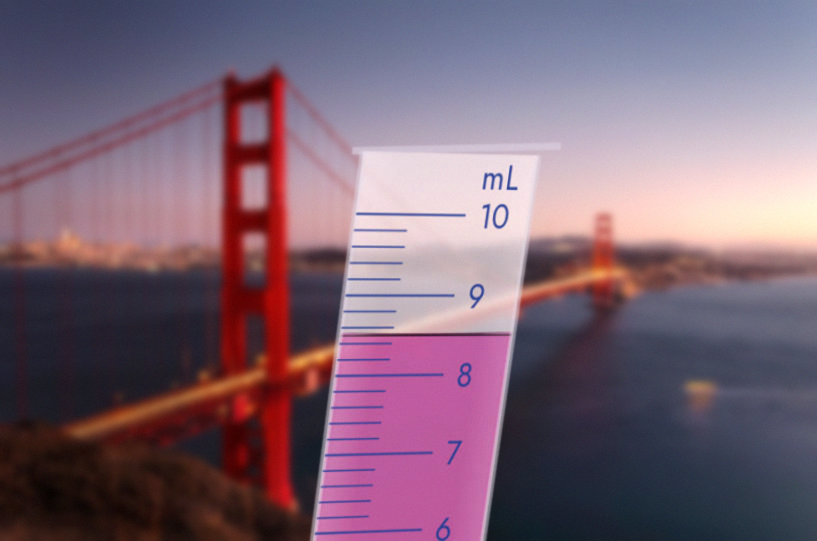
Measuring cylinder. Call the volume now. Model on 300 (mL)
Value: 8.5 (mL)
